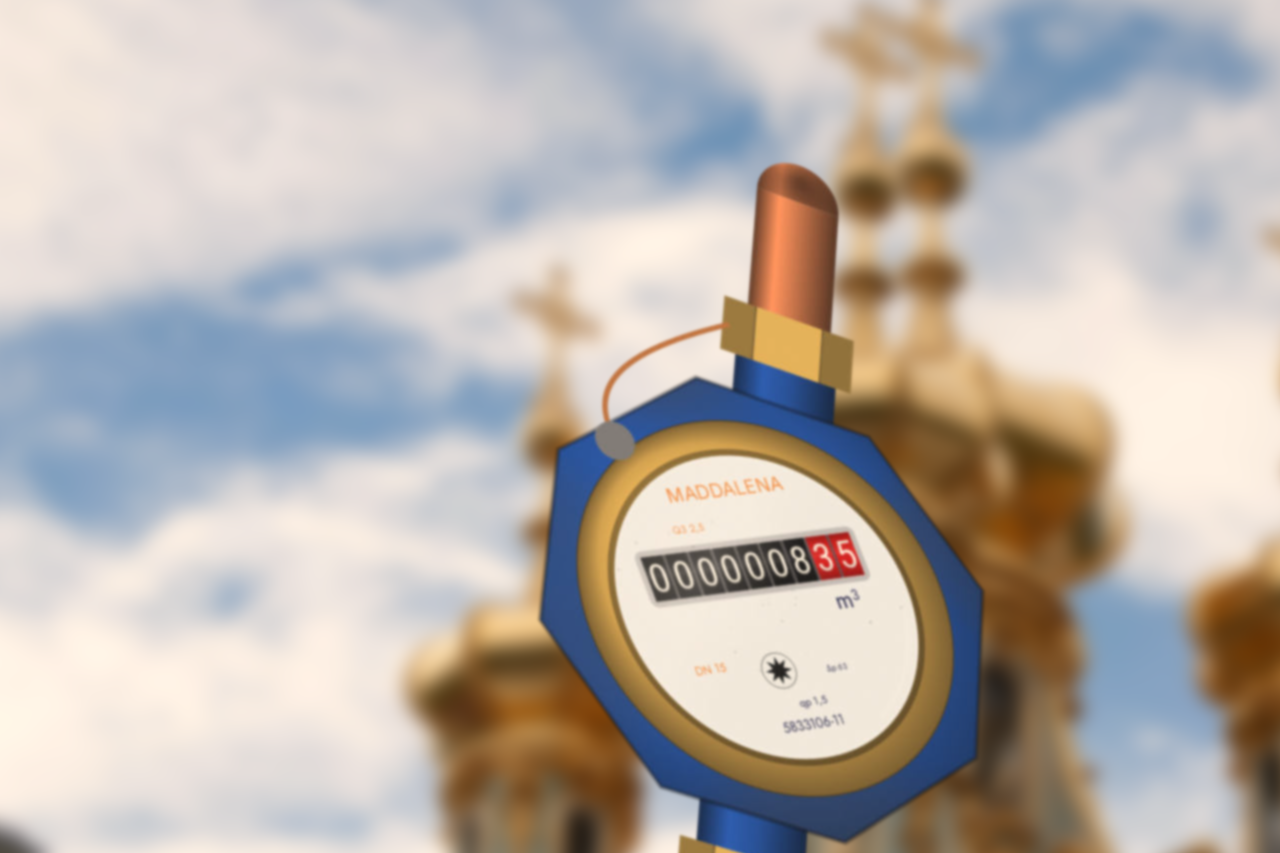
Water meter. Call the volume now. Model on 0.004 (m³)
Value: 8.35 (m³)
